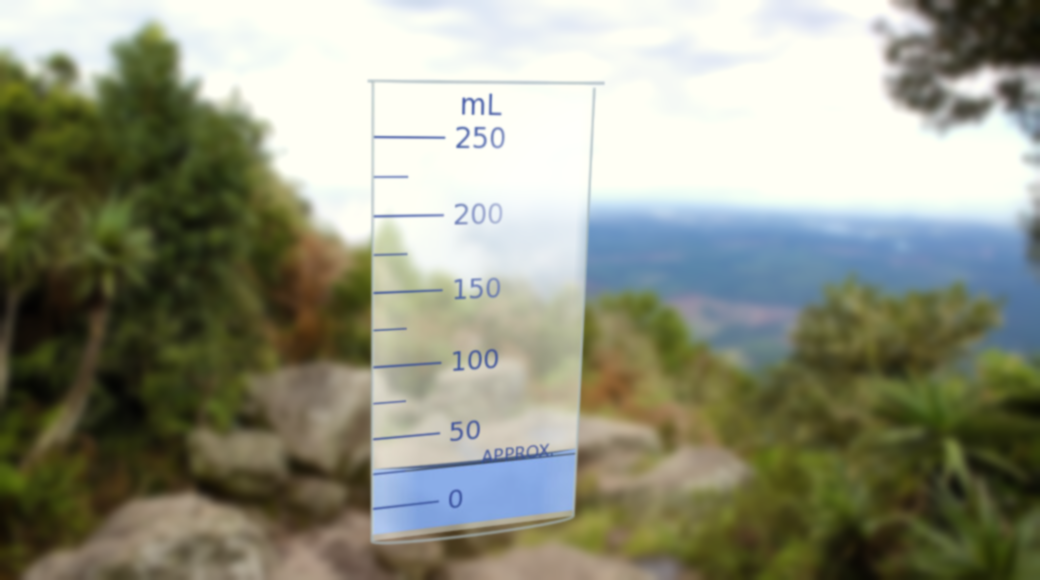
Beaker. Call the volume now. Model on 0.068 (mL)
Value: 25 (mL)
